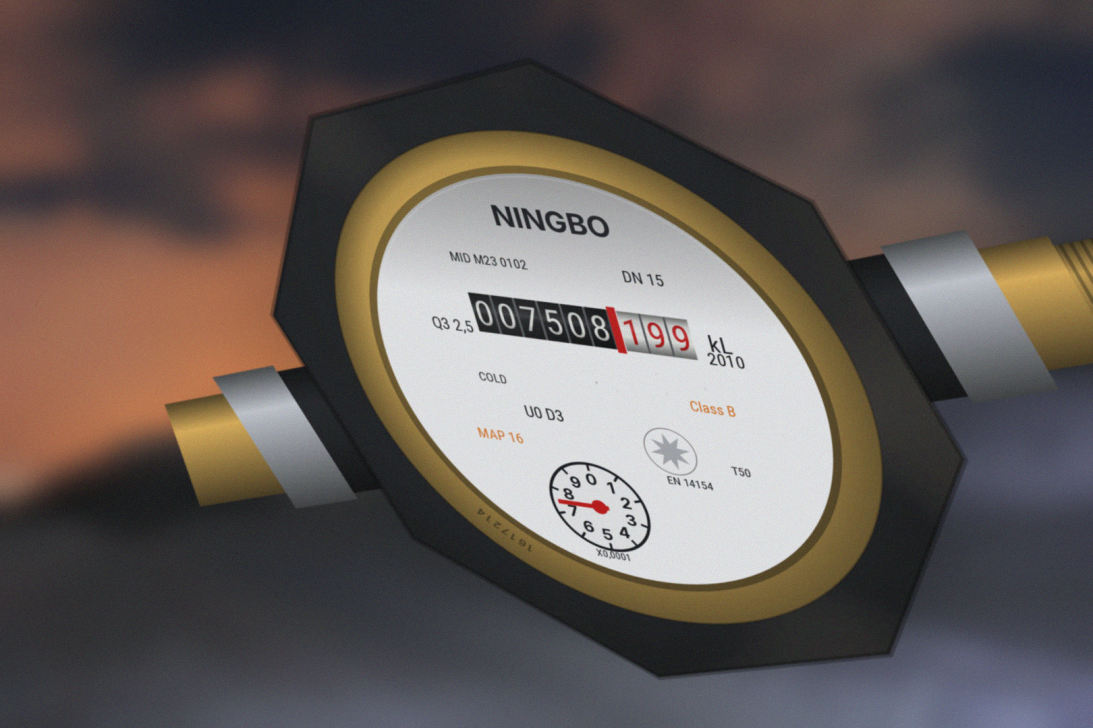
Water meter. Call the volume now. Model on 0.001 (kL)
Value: 7508.1997 (kL)
